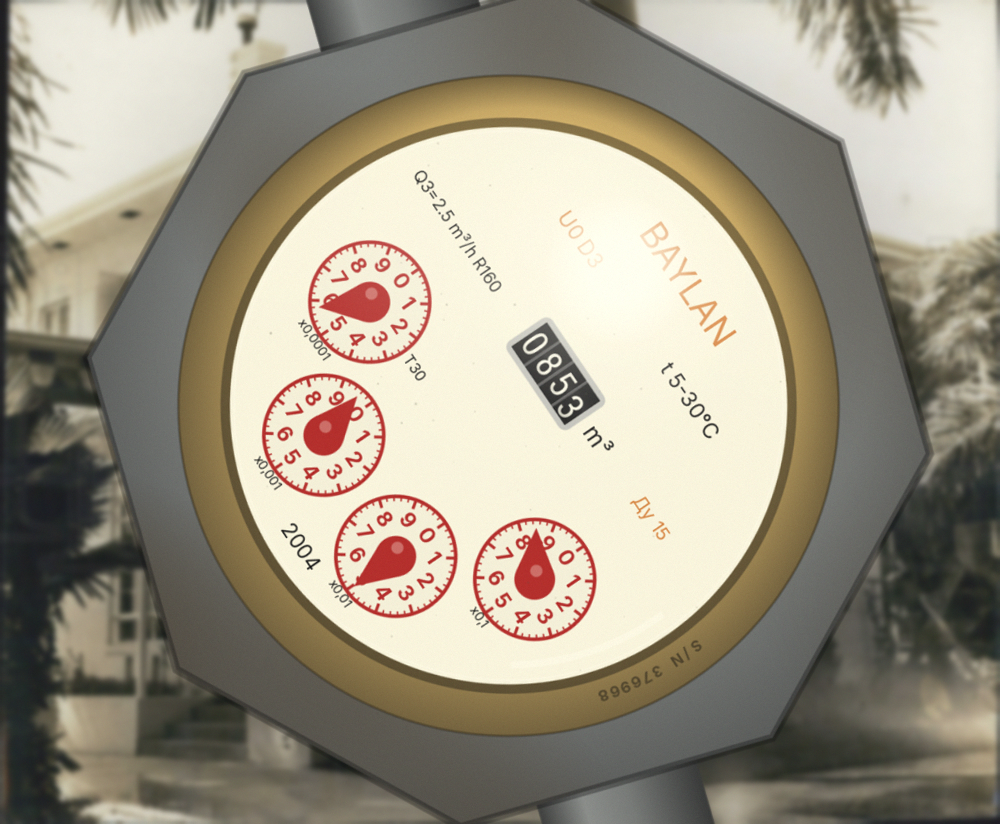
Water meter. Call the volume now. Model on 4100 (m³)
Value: 852.8495 (m³)
